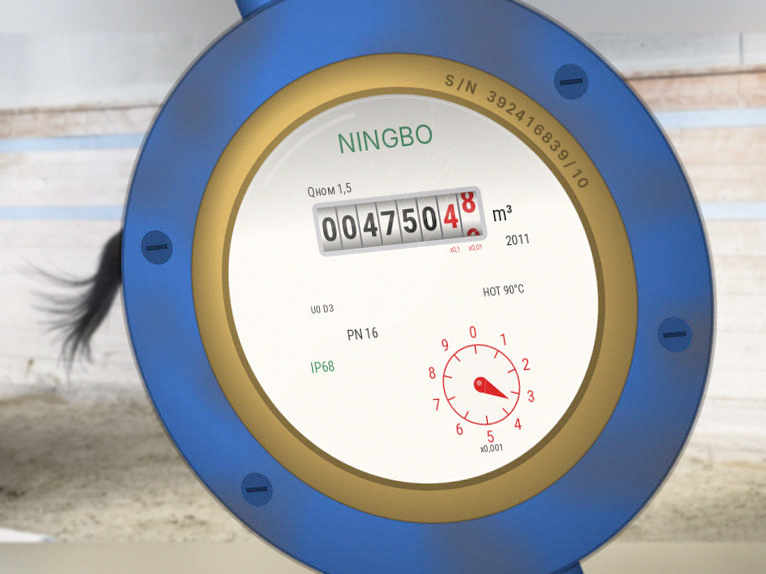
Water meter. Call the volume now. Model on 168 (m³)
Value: 4750.483 (m³)
